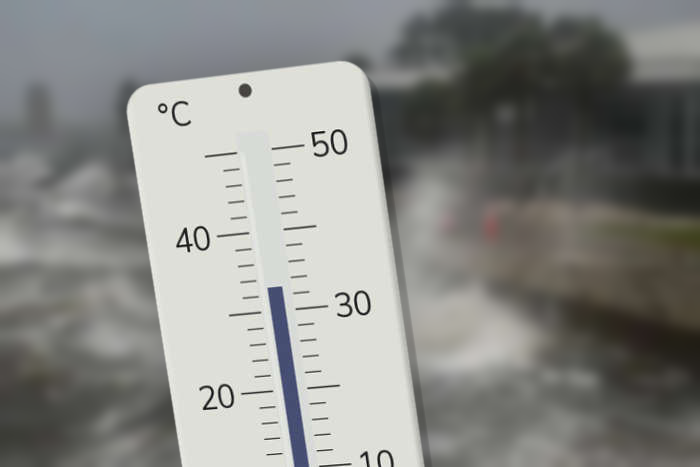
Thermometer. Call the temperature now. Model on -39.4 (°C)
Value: 33 (°C)
